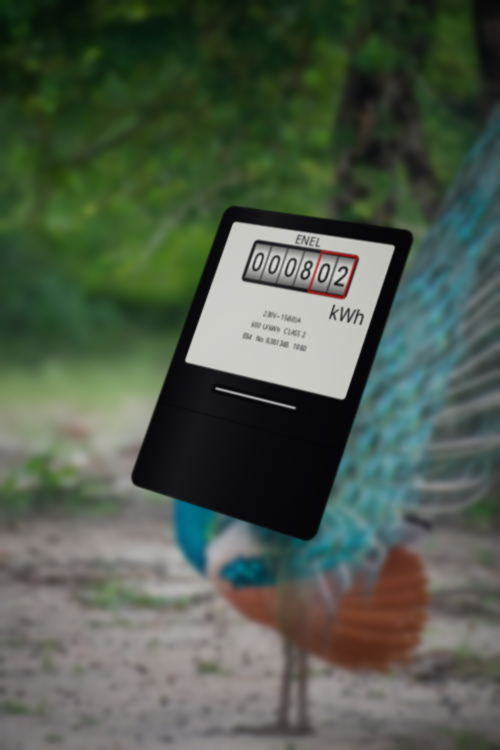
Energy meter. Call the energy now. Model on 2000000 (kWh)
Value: 8.02 (kWh)
